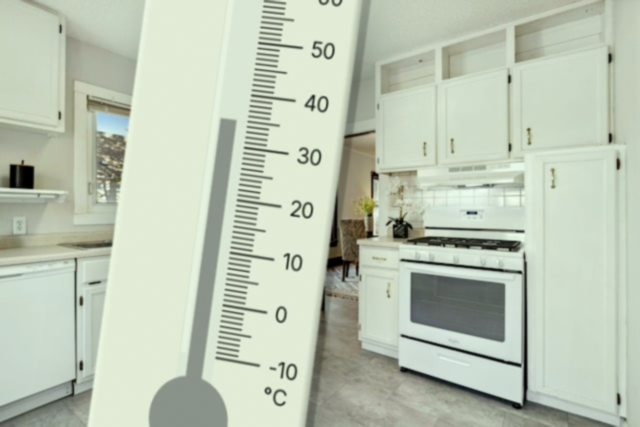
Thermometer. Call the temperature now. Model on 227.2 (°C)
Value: 35 (°C)
